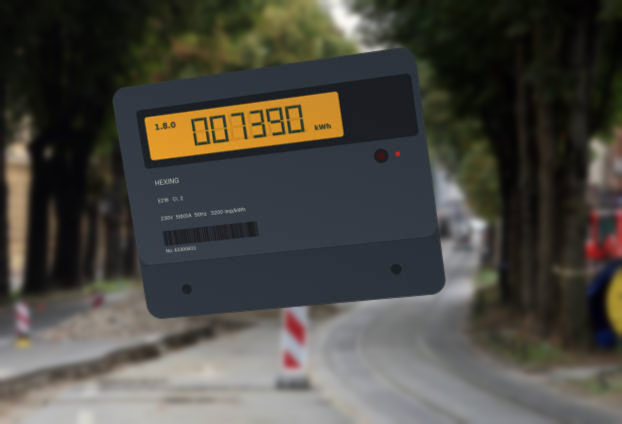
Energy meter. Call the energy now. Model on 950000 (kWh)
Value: 7390 (kWh)
